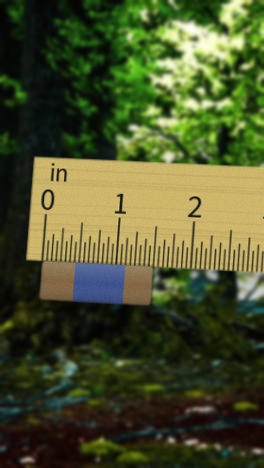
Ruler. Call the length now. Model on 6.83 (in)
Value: 1.5 (in)
